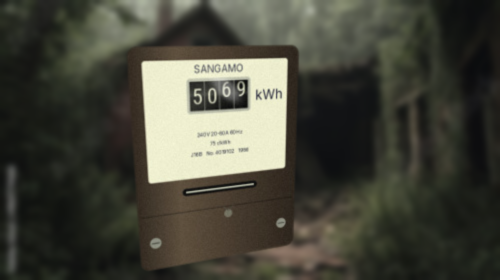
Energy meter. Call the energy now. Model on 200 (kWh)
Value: 5069 (kWh)
